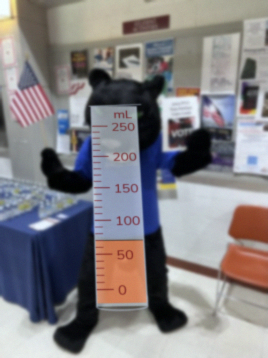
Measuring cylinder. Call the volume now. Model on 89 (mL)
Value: 70 (mL)
